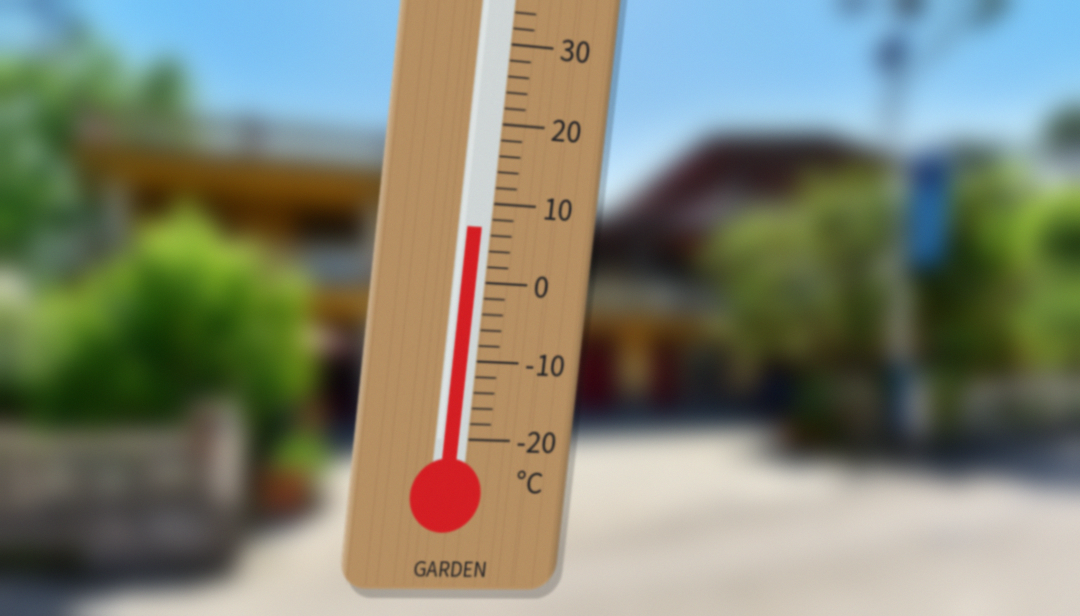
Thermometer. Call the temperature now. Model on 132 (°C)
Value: 7 (°C)
